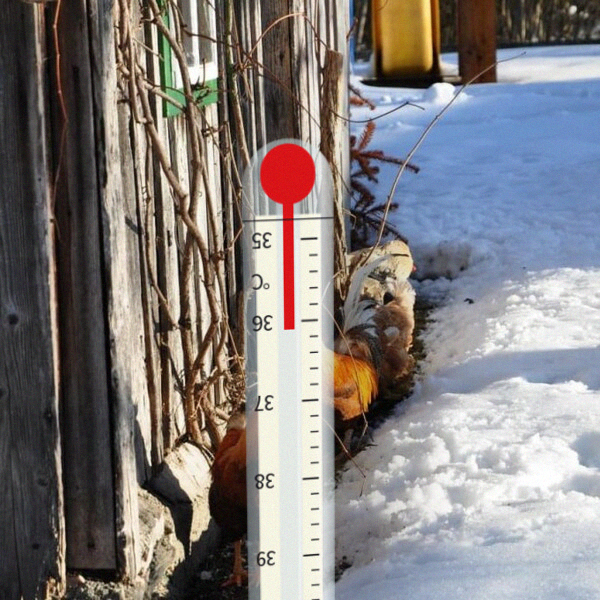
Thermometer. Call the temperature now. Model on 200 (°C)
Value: 36.1 (°C)
